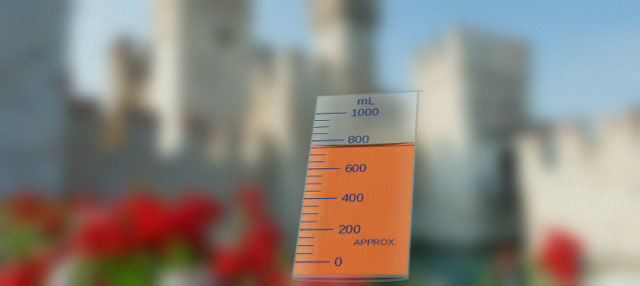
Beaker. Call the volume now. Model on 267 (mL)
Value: 750 (mL)
